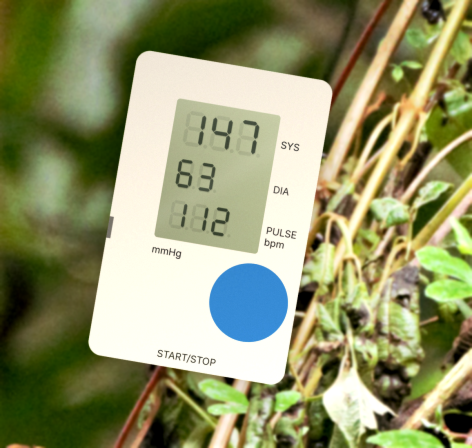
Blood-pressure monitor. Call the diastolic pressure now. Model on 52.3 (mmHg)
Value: 63 (mmHg)
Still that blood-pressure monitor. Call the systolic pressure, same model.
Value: 147 (mmHg)
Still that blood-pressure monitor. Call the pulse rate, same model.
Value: 112 (bpm)
